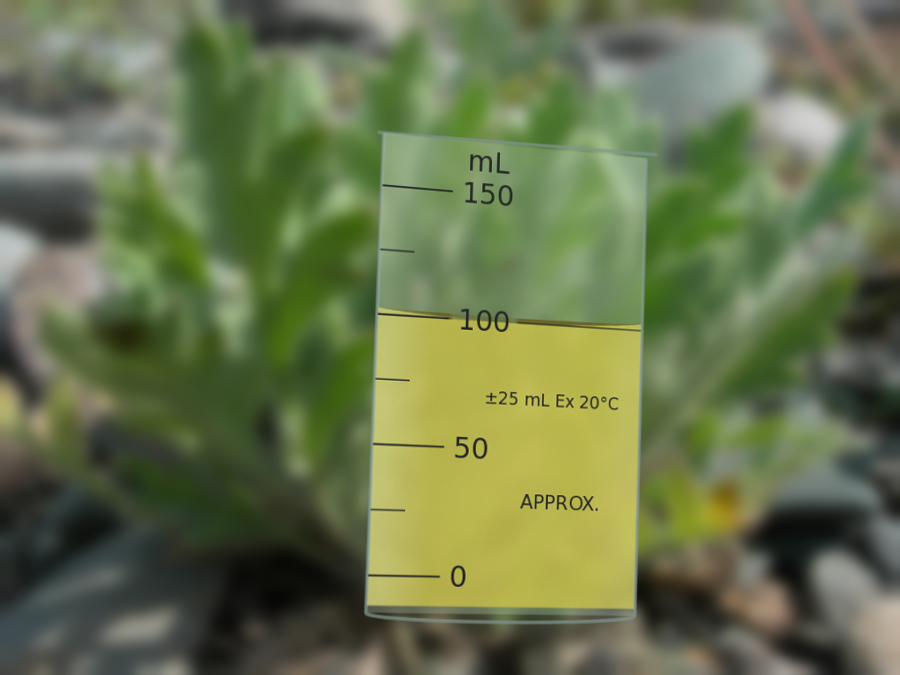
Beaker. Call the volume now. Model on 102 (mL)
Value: 100 (mL)
